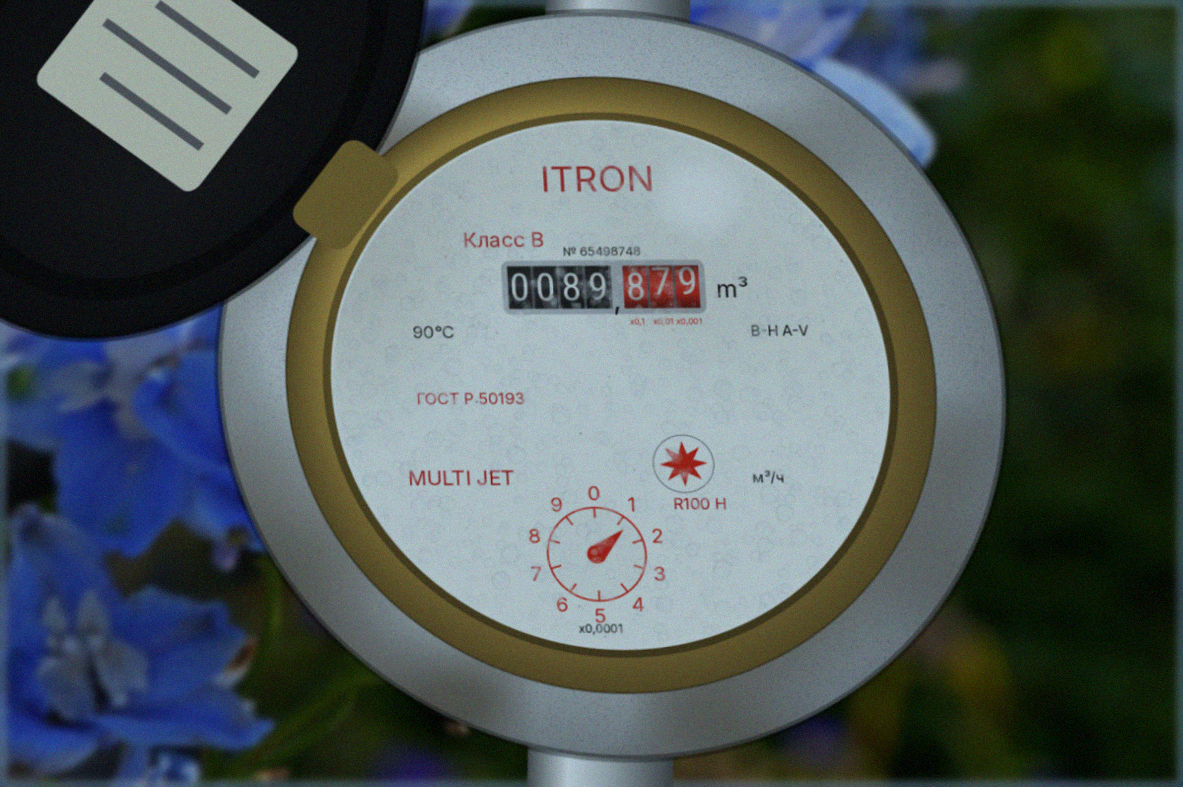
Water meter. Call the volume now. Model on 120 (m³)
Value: 89.8791 (m³)
